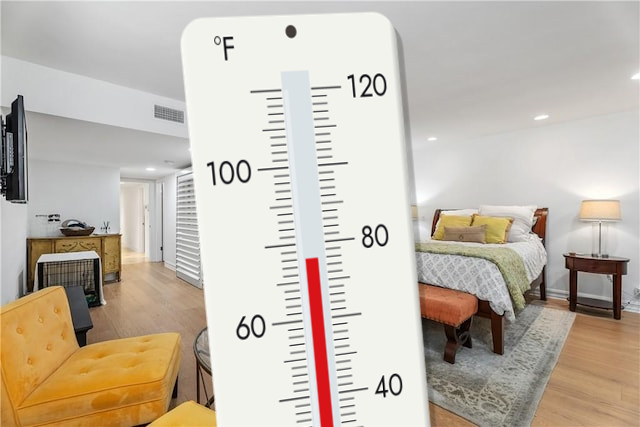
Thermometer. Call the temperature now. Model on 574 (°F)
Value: 76 (°F)
